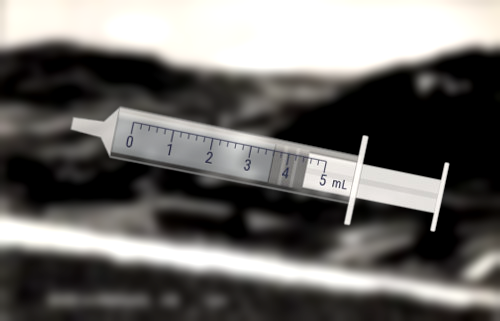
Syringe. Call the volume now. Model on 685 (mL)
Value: 3.6 (mL)
